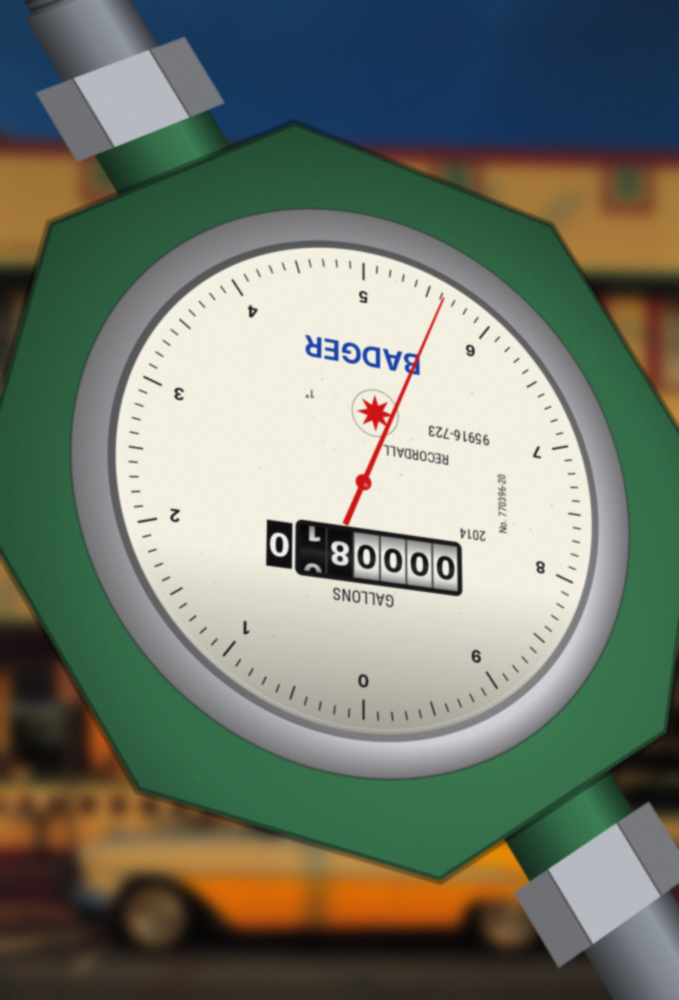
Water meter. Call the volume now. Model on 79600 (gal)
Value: 805.6 (gal)
